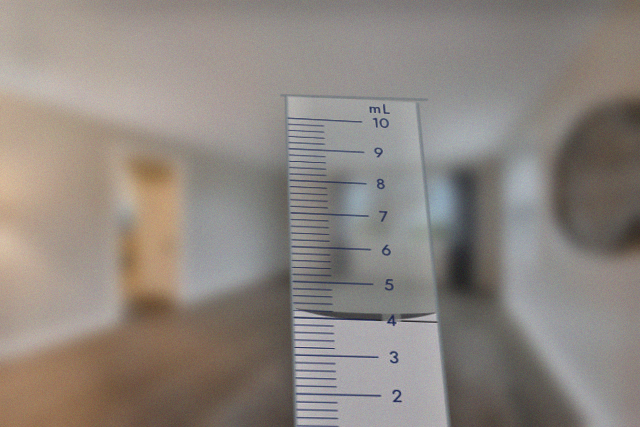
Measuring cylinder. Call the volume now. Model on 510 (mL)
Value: 4 (mL)
